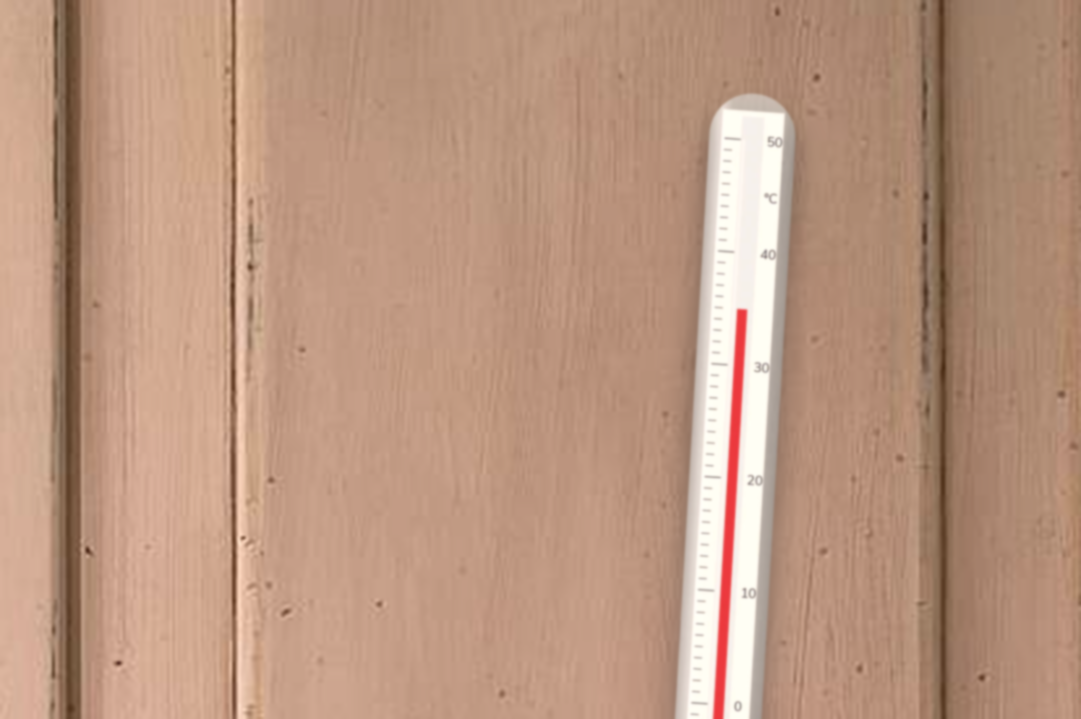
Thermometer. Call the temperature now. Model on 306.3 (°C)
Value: 35 (°C)
